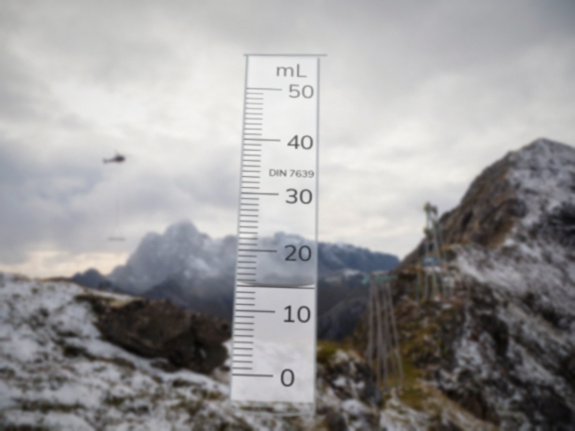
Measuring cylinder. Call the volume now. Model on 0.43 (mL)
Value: 14 (mL)
